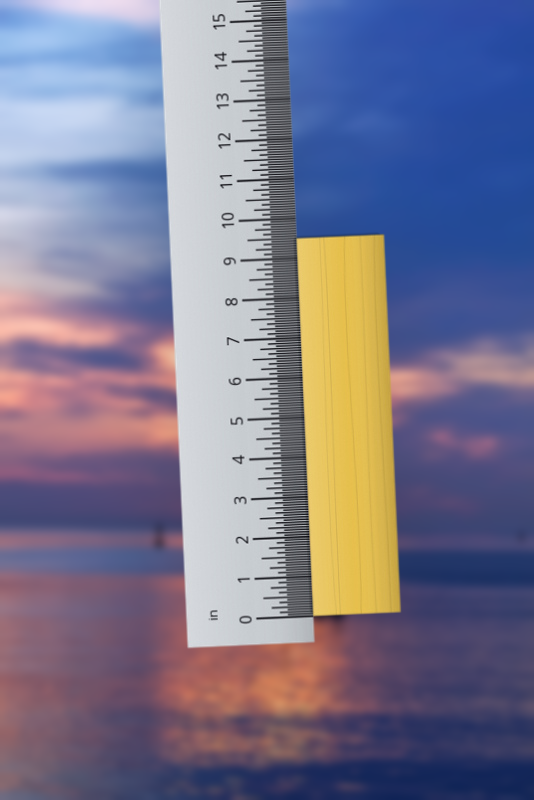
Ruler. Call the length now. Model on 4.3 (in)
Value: 9.5 (in)
